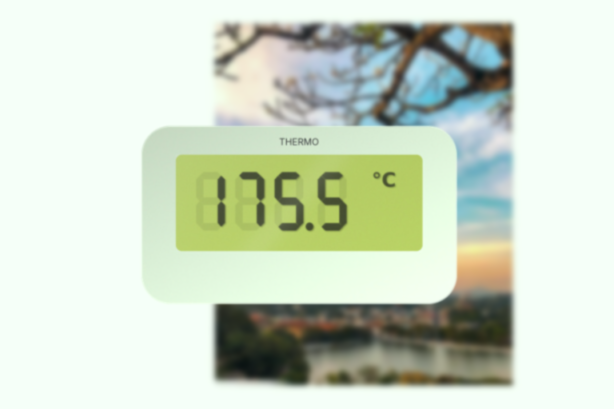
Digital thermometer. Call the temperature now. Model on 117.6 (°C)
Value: 175.5 (°C)
